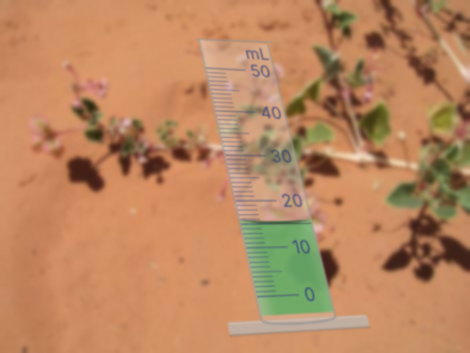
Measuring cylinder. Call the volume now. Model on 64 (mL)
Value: 15 (mL)
